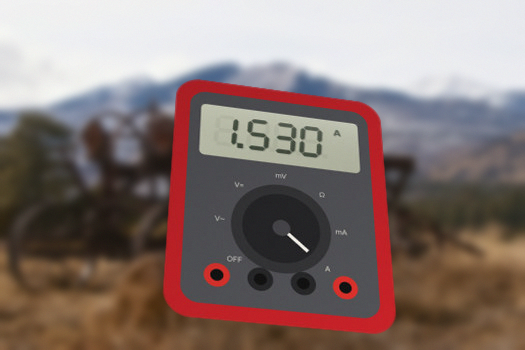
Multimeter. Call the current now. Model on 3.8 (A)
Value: 1.530 (A)
